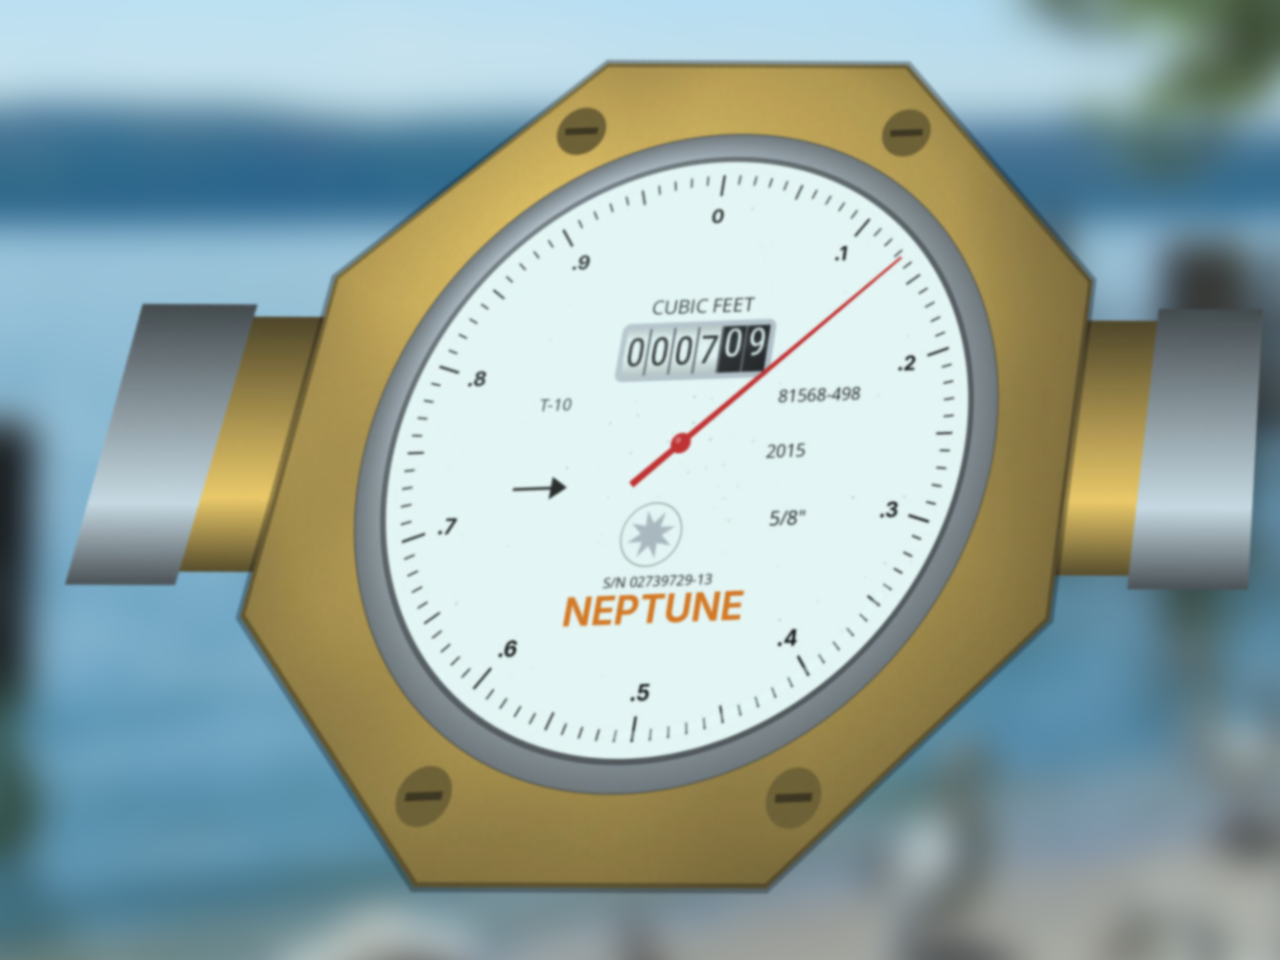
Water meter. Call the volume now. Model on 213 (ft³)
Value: 709.13 (ft³)
